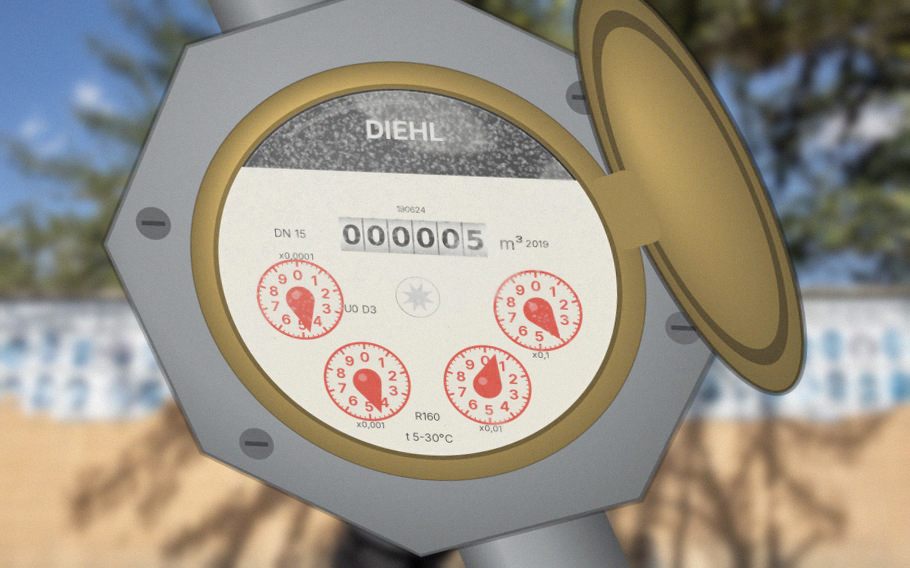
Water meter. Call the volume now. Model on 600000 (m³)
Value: 5.4044 (m³)
